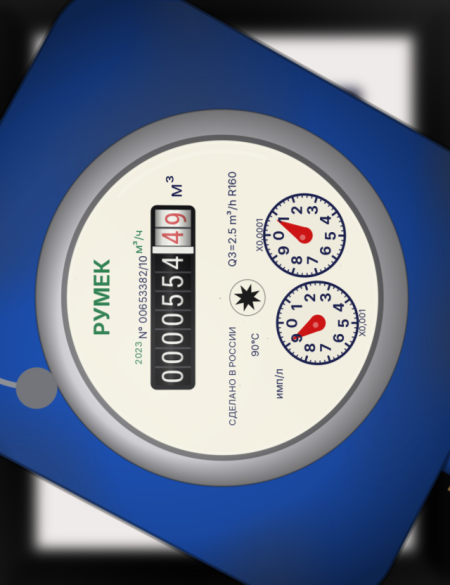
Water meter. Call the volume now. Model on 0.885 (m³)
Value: 554.4890 (m³)
